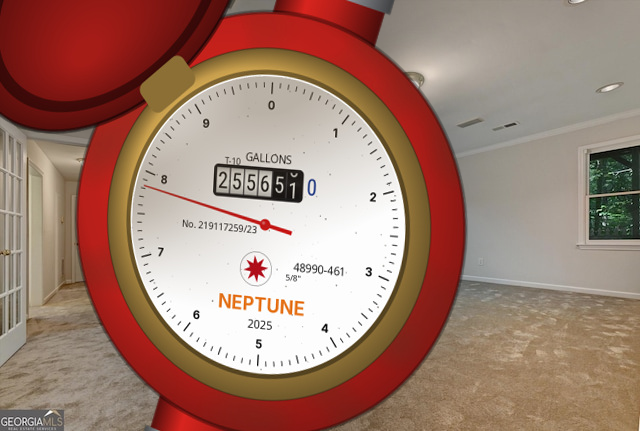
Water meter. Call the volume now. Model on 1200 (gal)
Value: 2556507.8 (gal)
